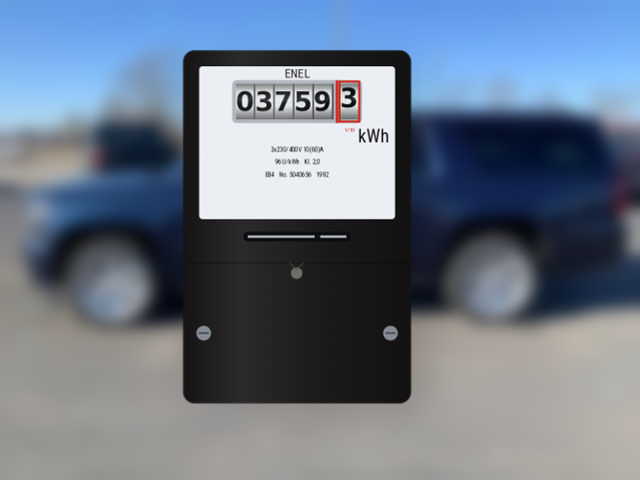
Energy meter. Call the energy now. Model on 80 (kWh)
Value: 3759.3 (kWh)
